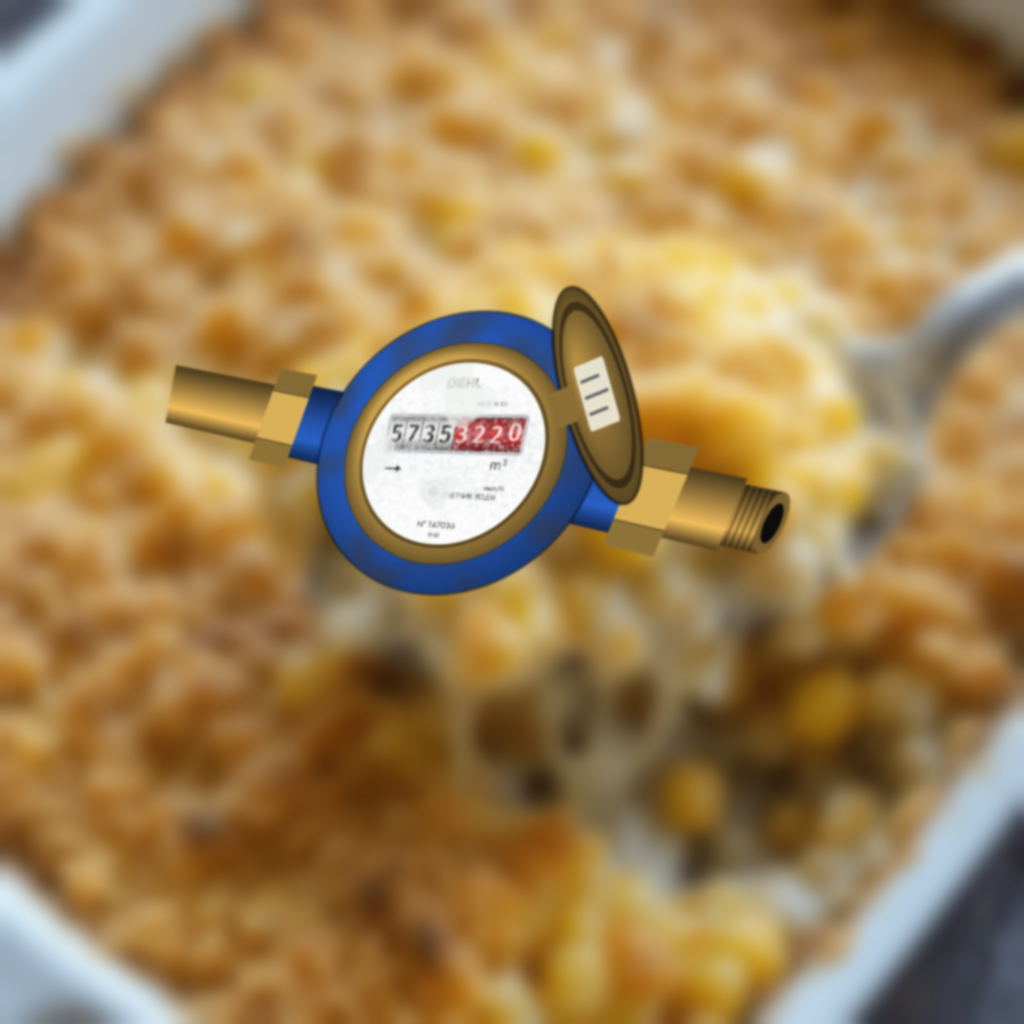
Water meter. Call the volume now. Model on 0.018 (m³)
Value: 5735.3220 (m³)
